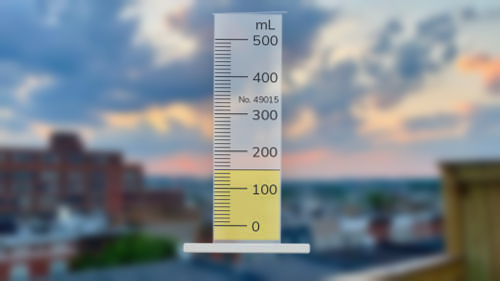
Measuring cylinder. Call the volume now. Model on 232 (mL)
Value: 150 (mL)
